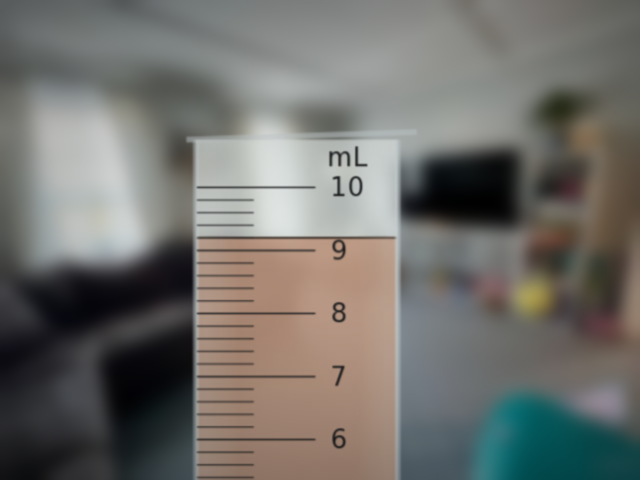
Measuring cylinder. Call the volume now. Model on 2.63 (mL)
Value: 9.2 (mL)
